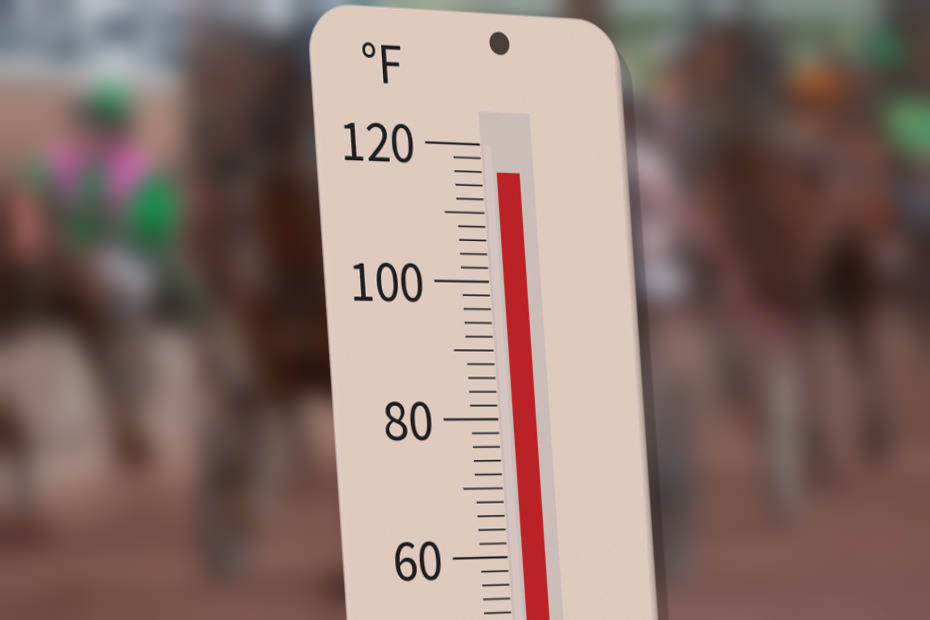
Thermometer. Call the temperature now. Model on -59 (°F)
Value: 116 (°F)
